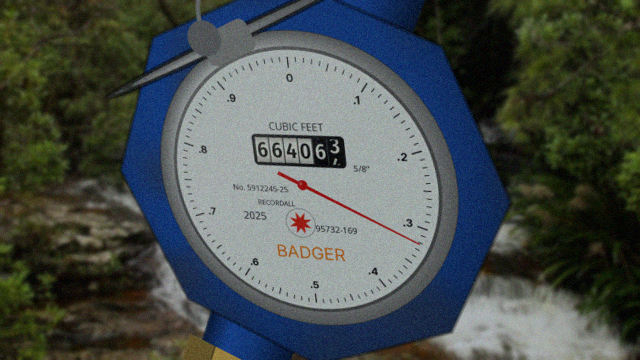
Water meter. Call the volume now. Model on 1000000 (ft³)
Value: 664063.32 (ft³)
